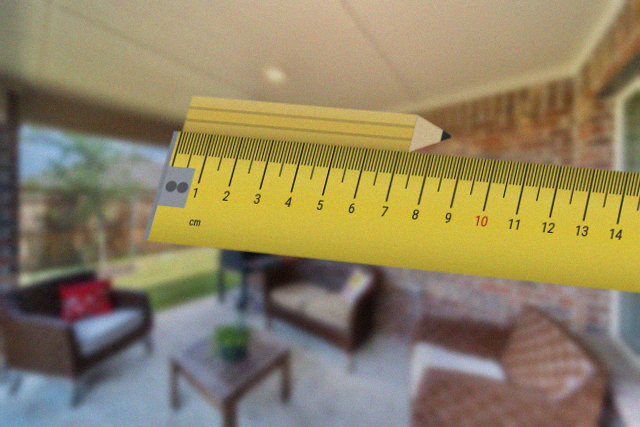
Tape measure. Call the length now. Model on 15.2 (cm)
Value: 8.5 (cm)
